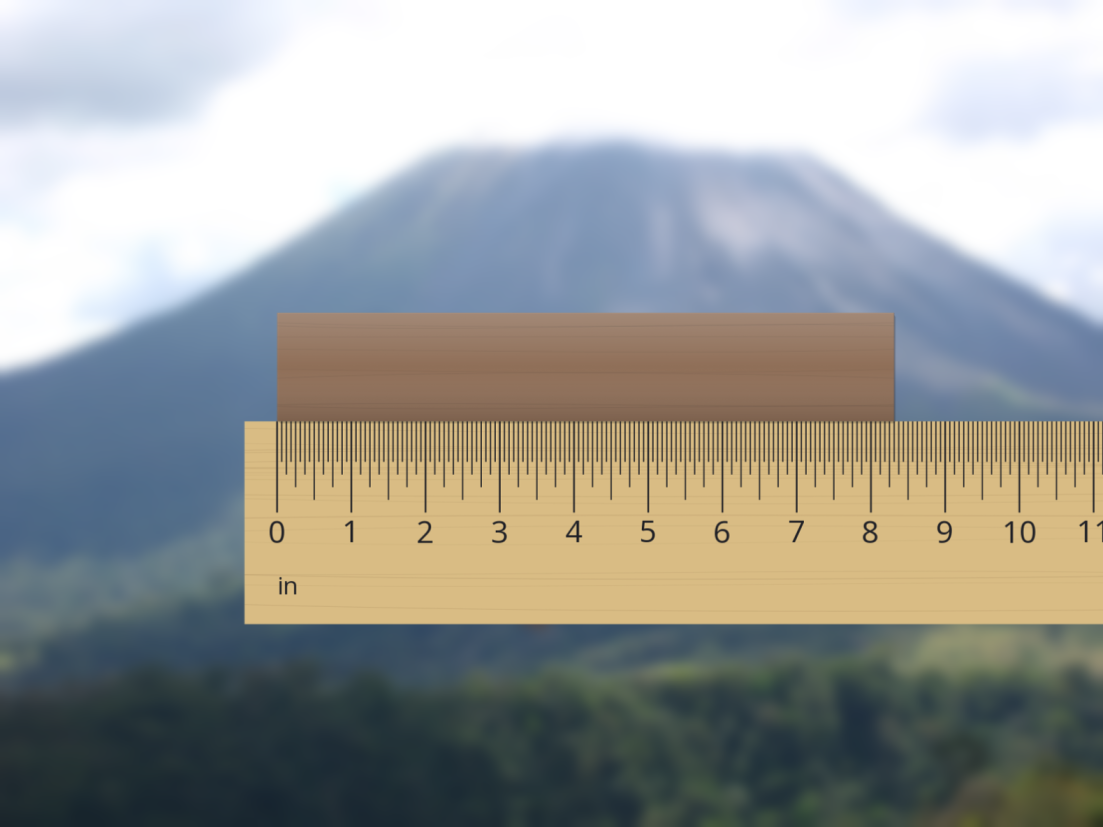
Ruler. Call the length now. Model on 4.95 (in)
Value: 8.3125 (in)
